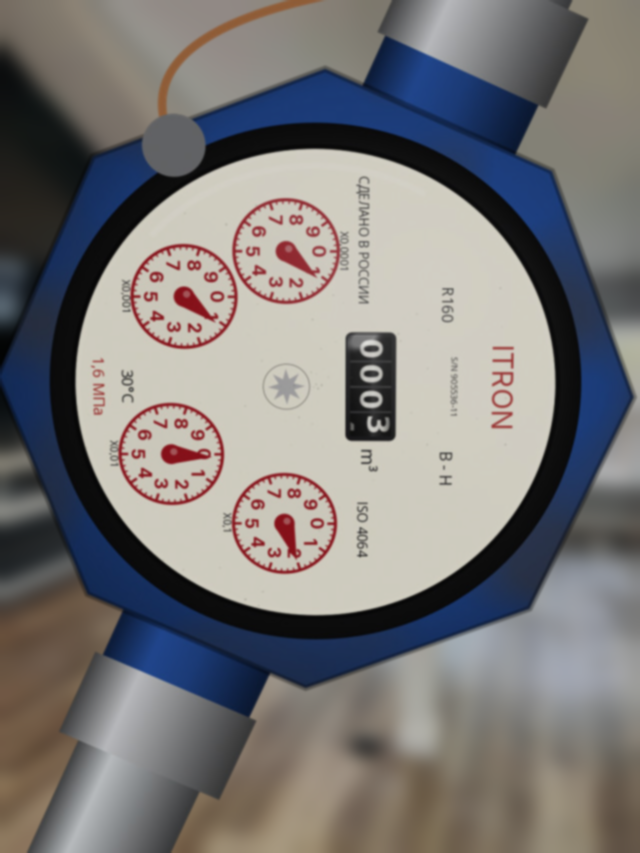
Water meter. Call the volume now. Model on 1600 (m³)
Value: 3.2011 (m³)
